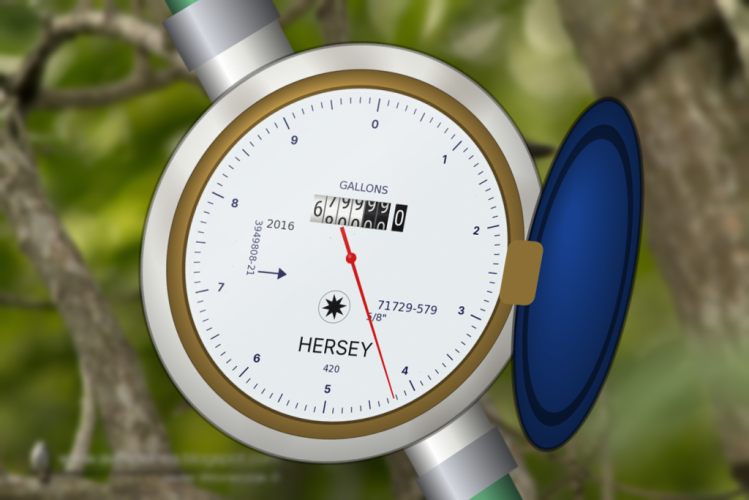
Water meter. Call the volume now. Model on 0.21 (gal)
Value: 6799994.2 (gal)
